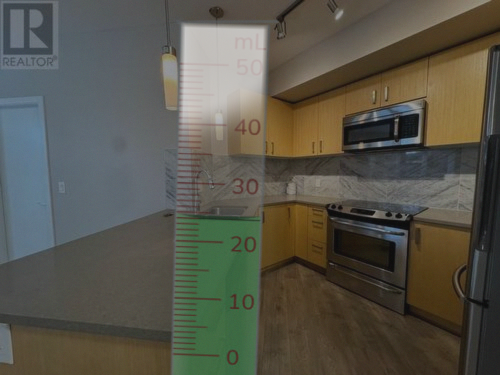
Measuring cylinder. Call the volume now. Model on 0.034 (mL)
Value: 24 (mL)
